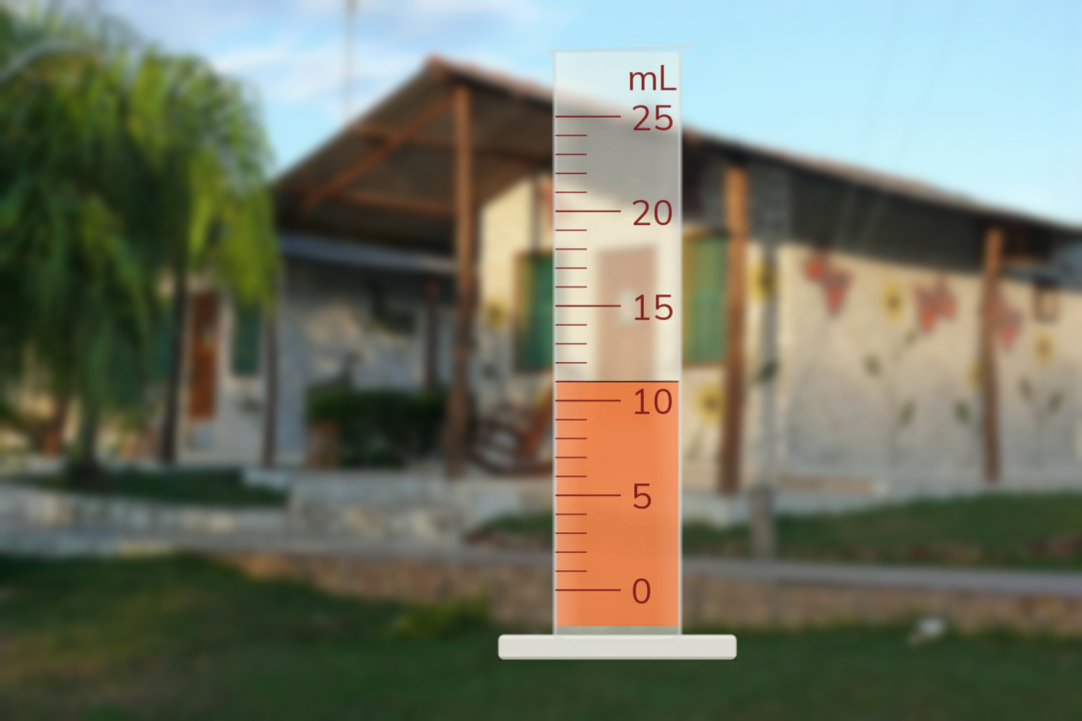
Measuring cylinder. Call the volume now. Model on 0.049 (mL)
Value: 11 (mL)
